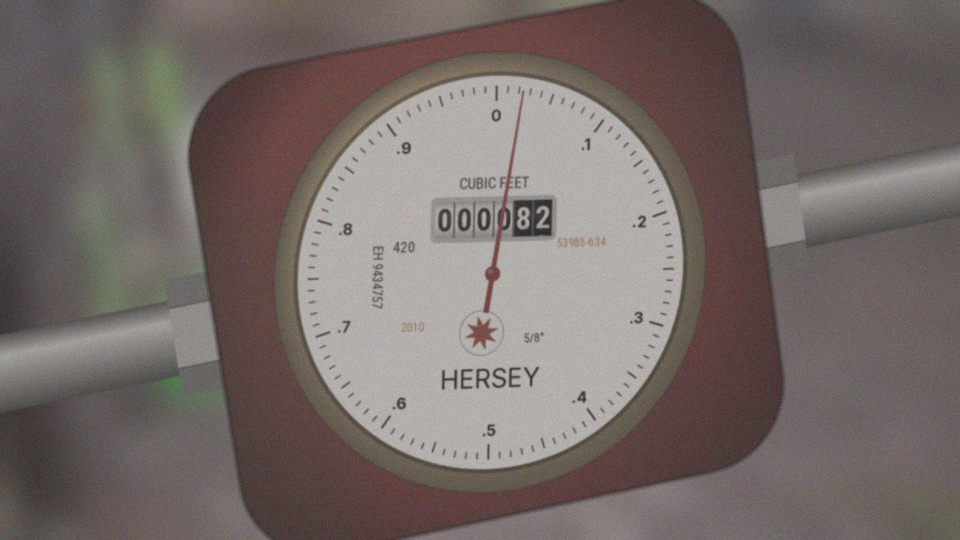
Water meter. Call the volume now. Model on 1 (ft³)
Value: 82.02 (ft³)
